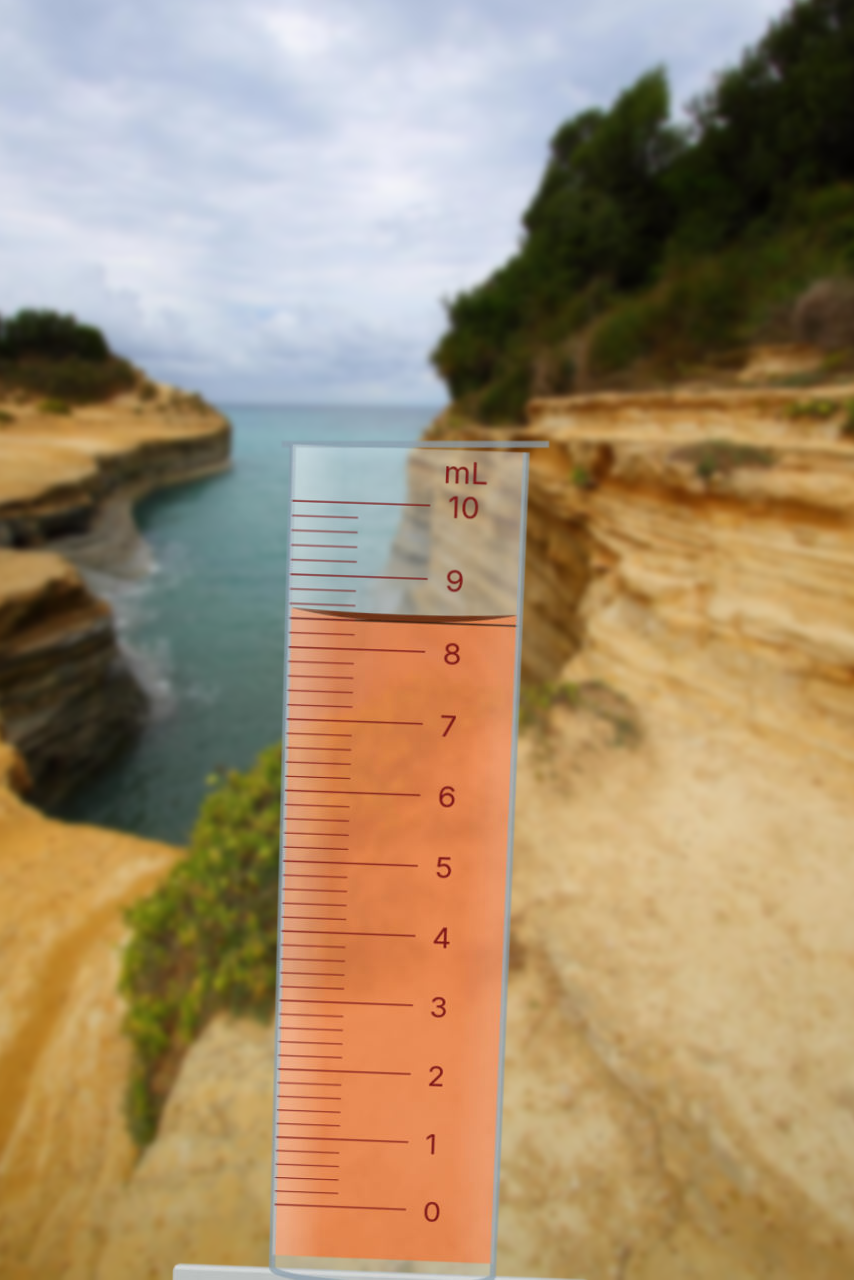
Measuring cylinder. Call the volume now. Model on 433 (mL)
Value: 8.4 (mL)
